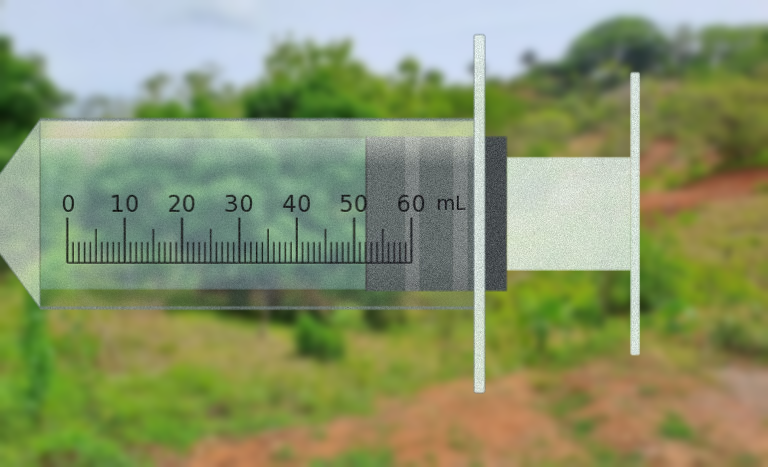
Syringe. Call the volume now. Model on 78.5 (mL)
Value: 52 (mL)
